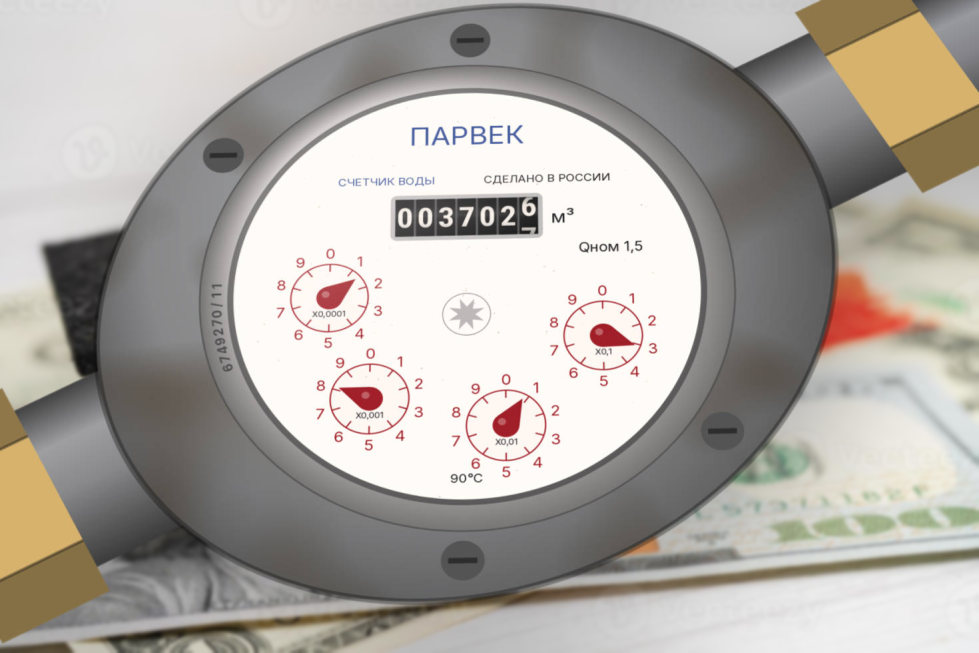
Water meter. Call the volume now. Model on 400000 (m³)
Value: 37026.3081 (m³)
